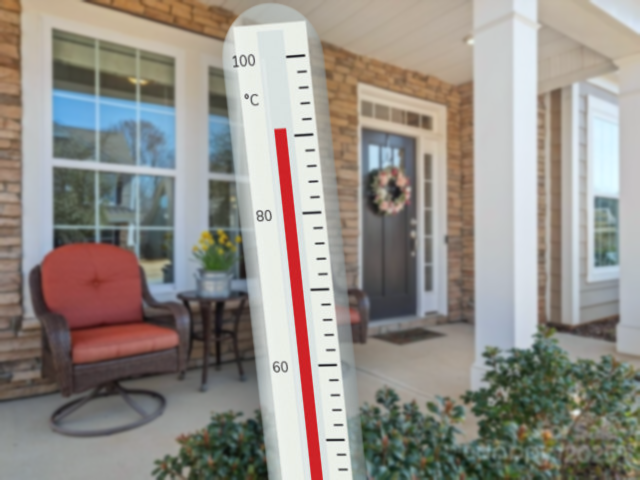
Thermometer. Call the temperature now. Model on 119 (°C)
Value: 91 (°C)
